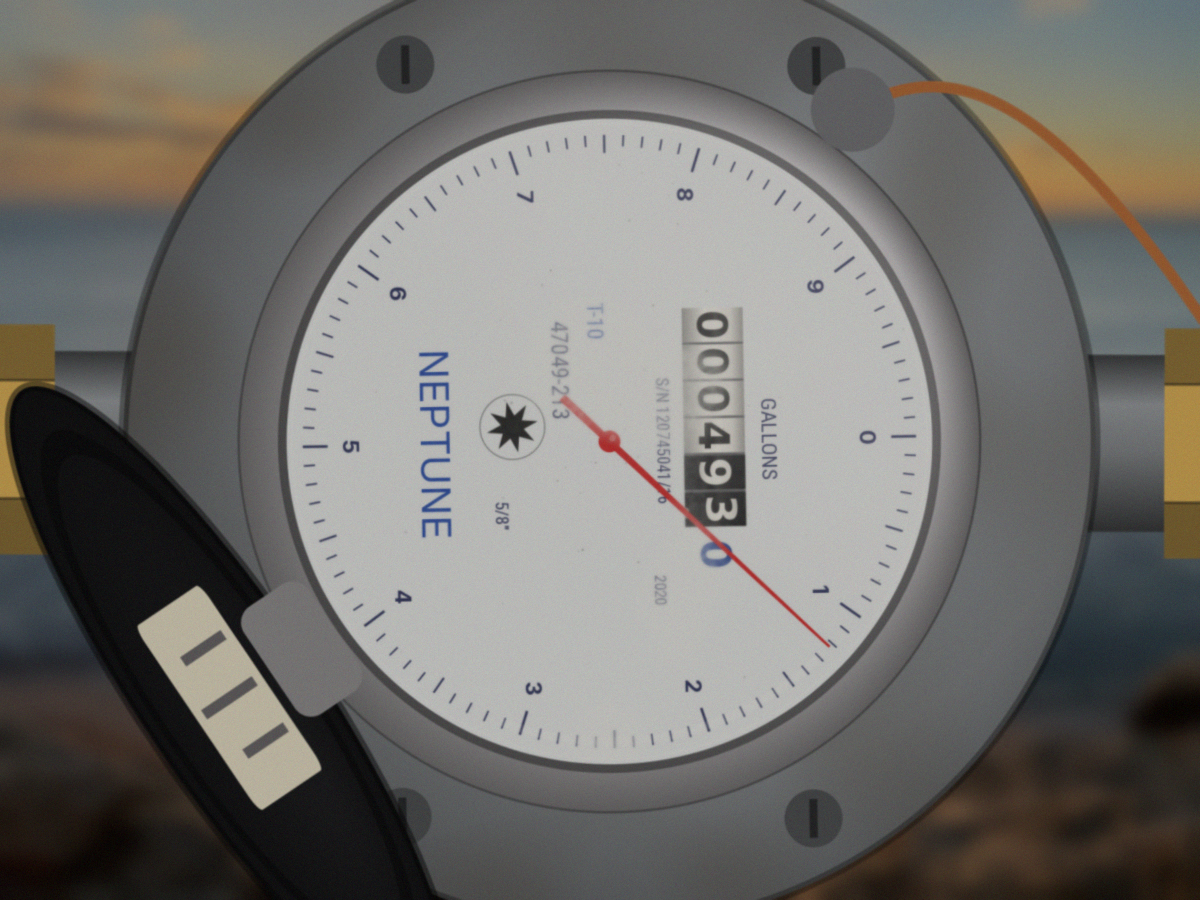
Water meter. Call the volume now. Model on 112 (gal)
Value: 4931.2 (gal)
